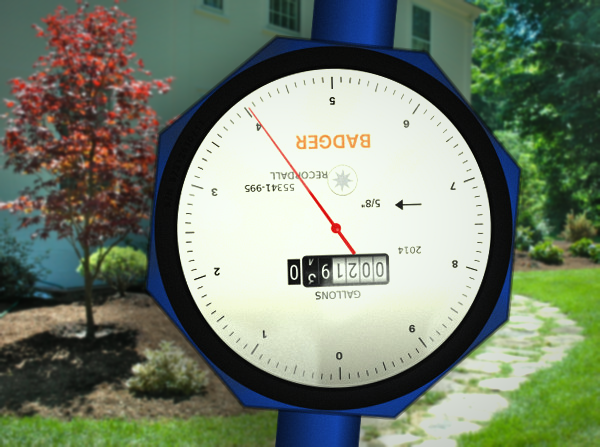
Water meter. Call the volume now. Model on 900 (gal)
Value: 21934.0 (gal)
